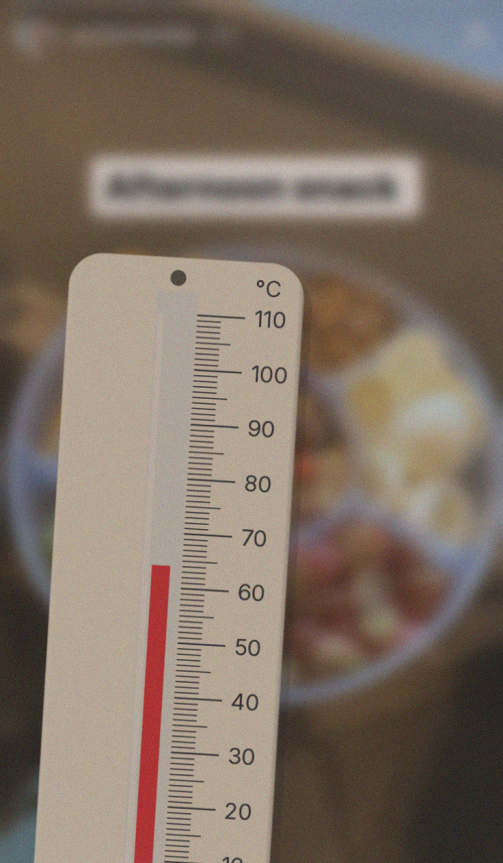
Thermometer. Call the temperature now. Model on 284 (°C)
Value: 64 (°C)
